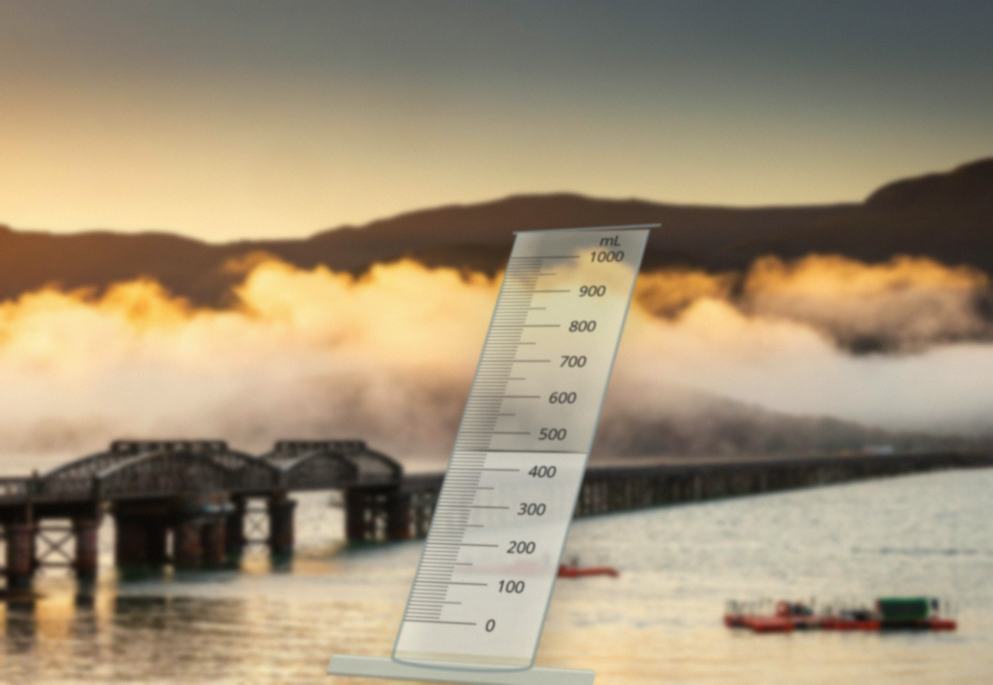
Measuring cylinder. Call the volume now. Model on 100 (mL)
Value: 450 (mL)
